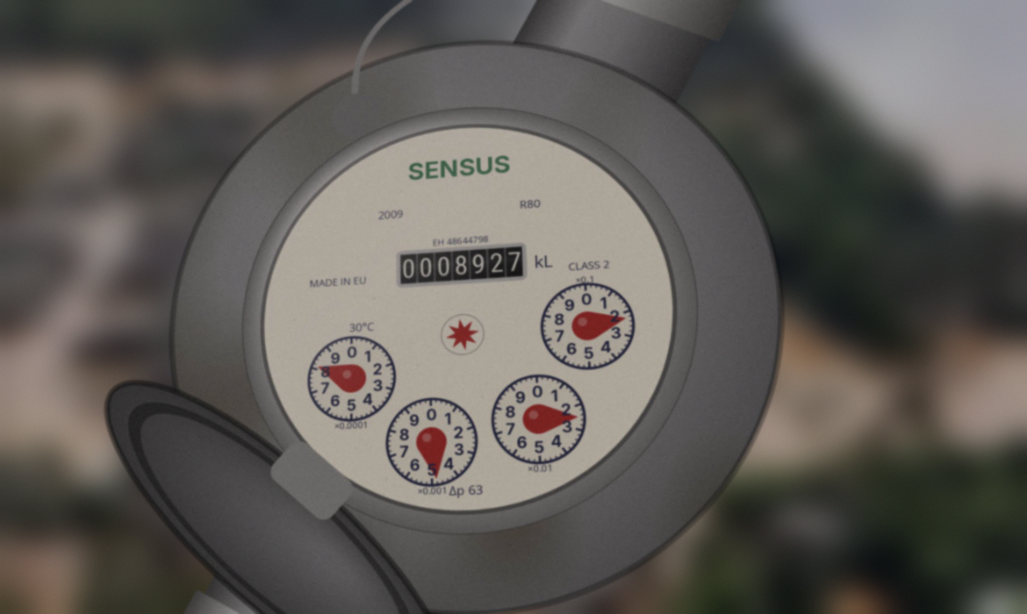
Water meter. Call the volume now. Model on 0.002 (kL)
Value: 8927.2248 (kL)
